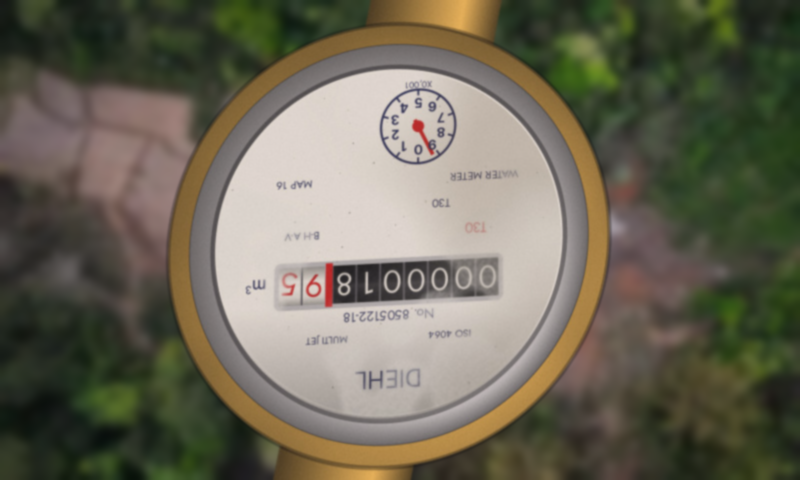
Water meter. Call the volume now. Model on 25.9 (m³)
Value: 18.949 (m³)
